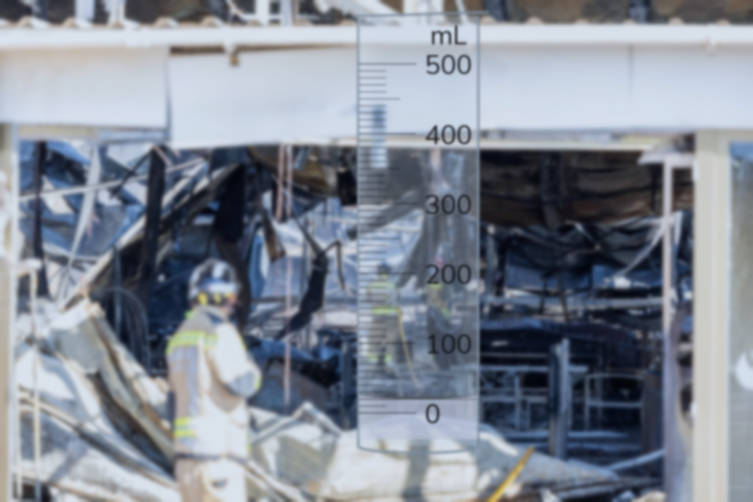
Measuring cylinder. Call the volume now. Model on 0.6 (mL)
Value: 20 (mL)
